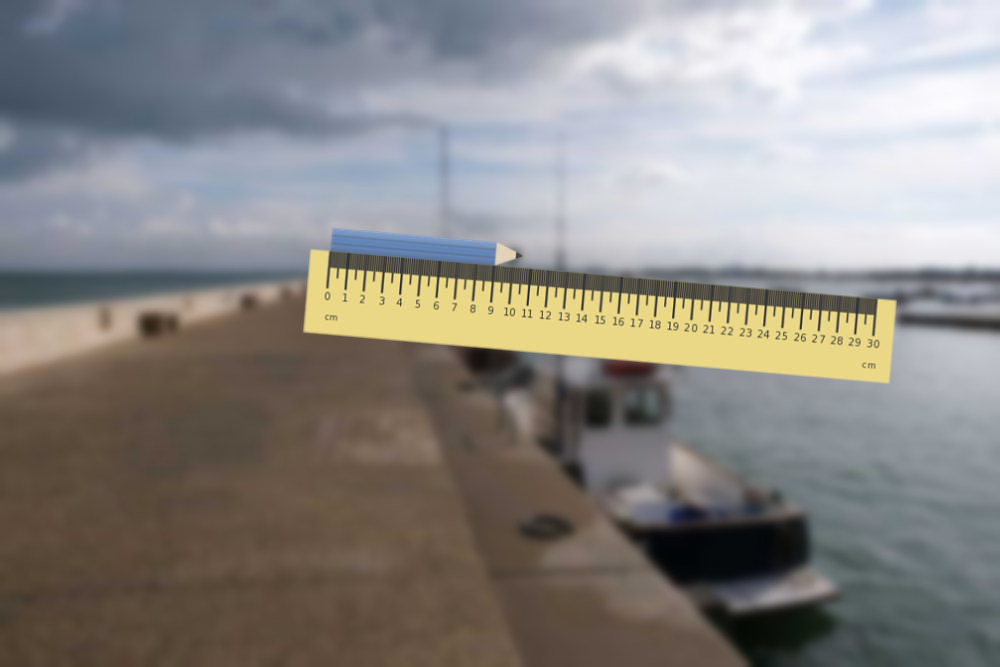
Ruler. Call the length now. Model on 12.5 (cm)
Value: 10.5 (cm)
